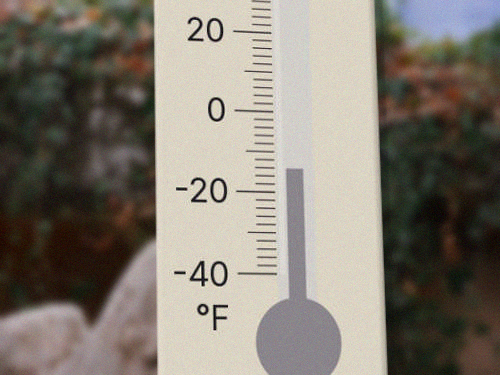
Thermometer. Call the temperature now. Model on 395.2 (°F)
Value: -14 (°F)
